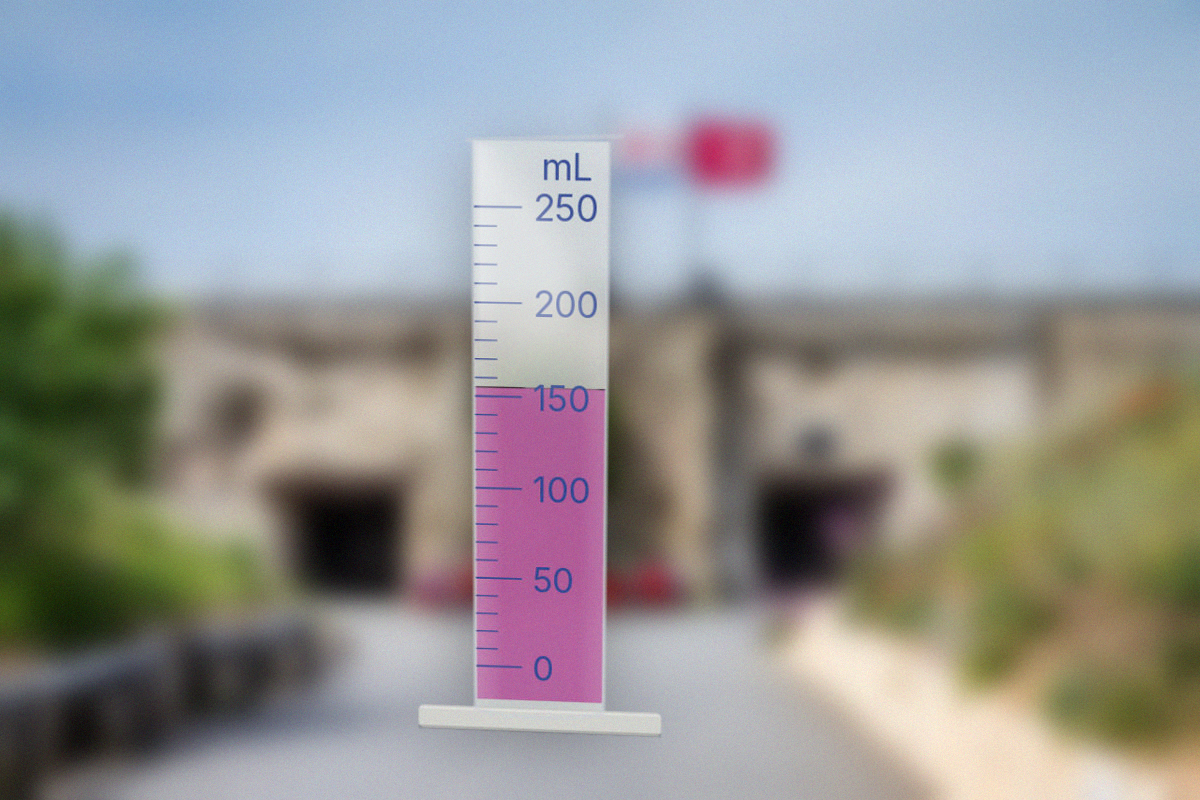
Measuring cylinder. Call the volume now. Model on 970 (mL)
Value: 155 (mL)
